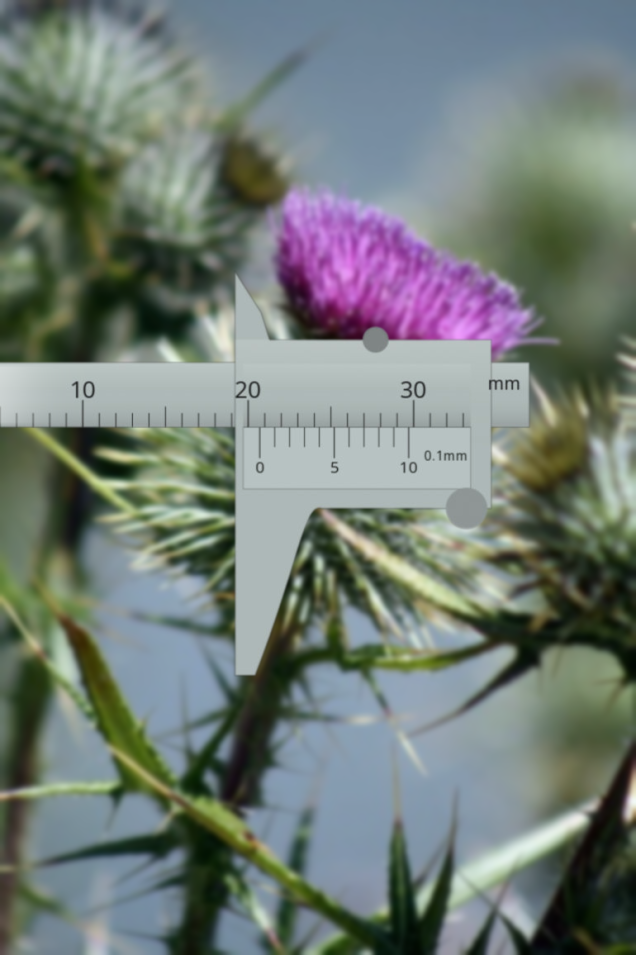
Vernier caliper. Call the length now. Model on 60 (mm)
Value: 20.7 (mm)
